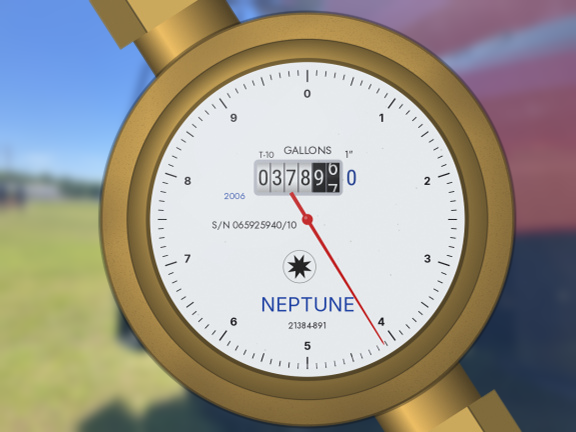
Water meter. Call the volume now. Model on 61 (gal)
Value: 378964.1 (gal)
